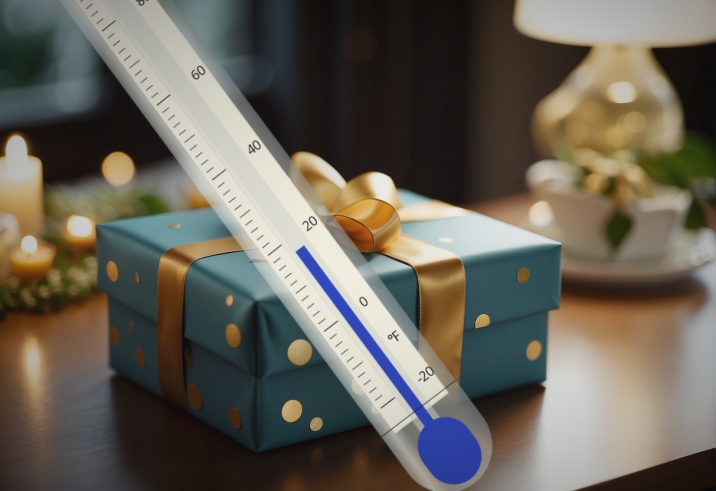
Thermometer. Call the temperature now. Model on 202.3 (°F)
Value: 17 (°F)
